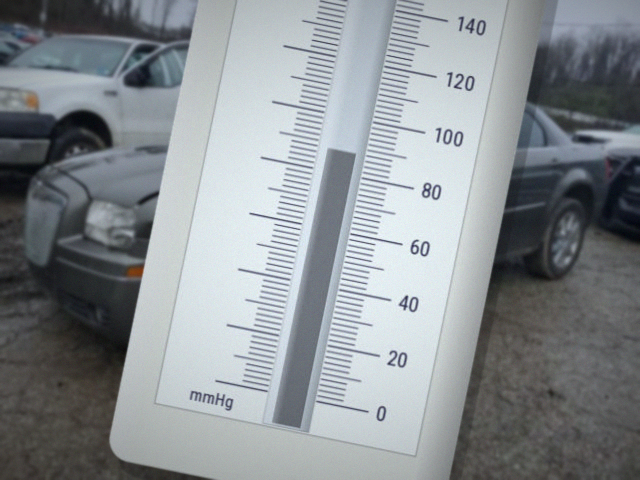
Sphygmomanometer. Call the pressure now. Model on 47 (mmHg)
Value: 88 (mmHg)
